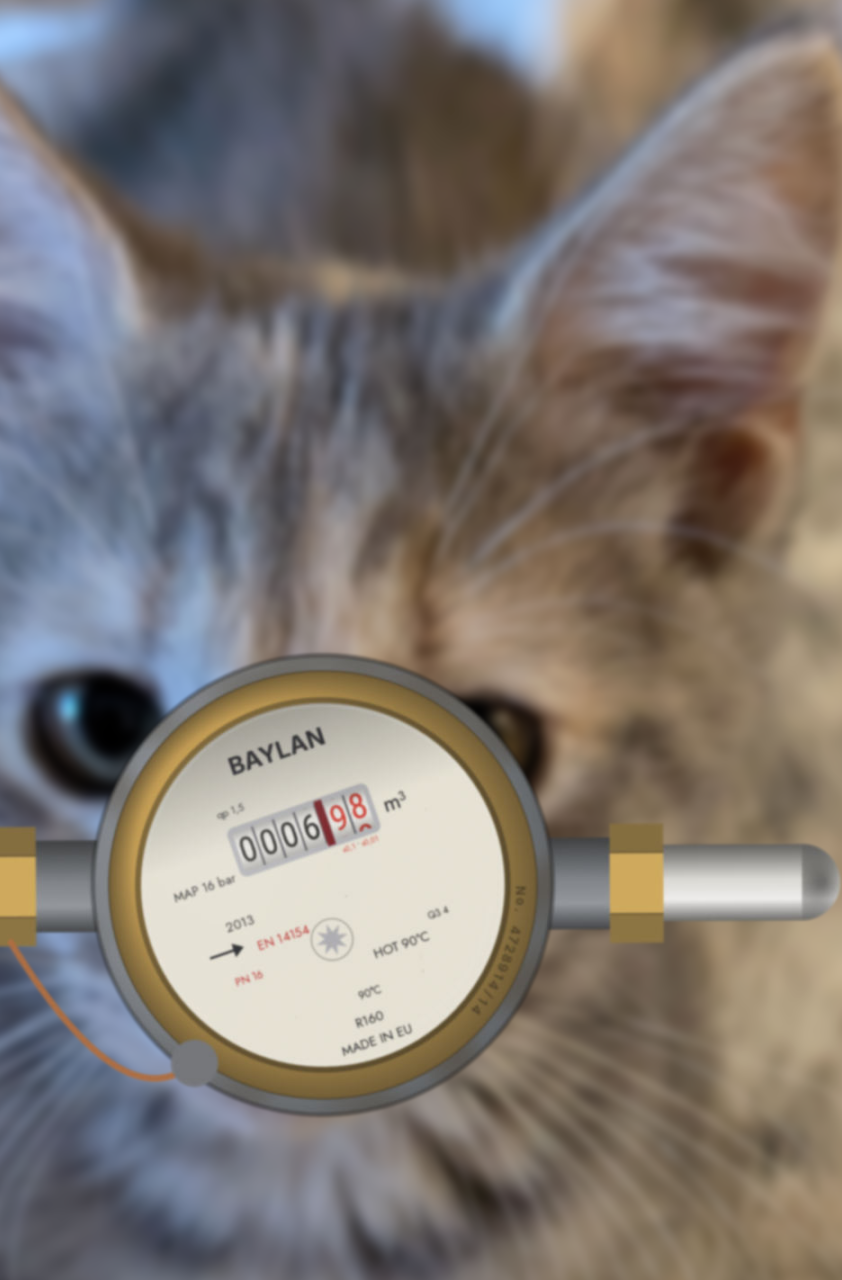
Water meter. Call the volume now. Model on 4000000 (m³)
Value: 6.98 (m³)
